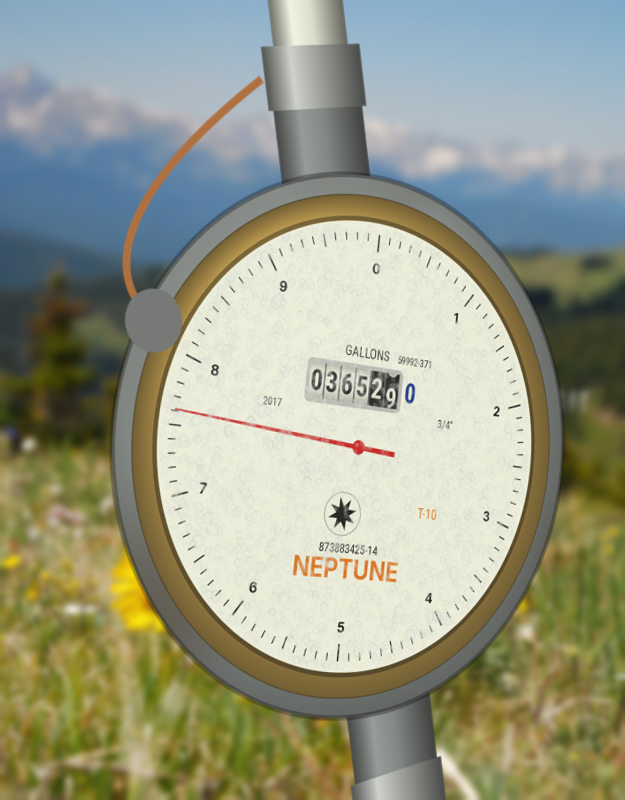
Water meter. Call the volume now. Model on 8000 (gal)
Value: 365287.6 (gal)
